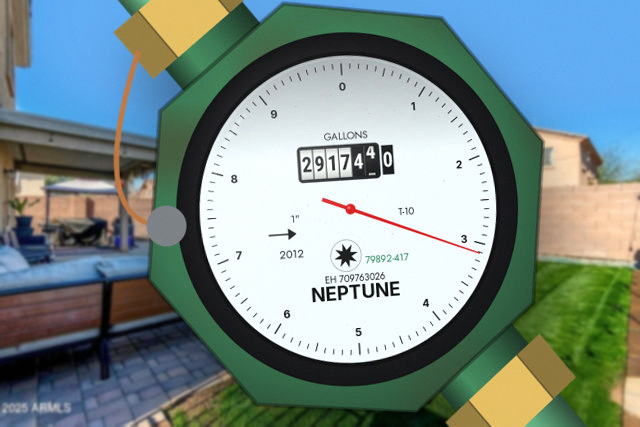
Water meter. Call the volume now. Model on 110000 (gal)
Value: 2917443.1 (gal)
